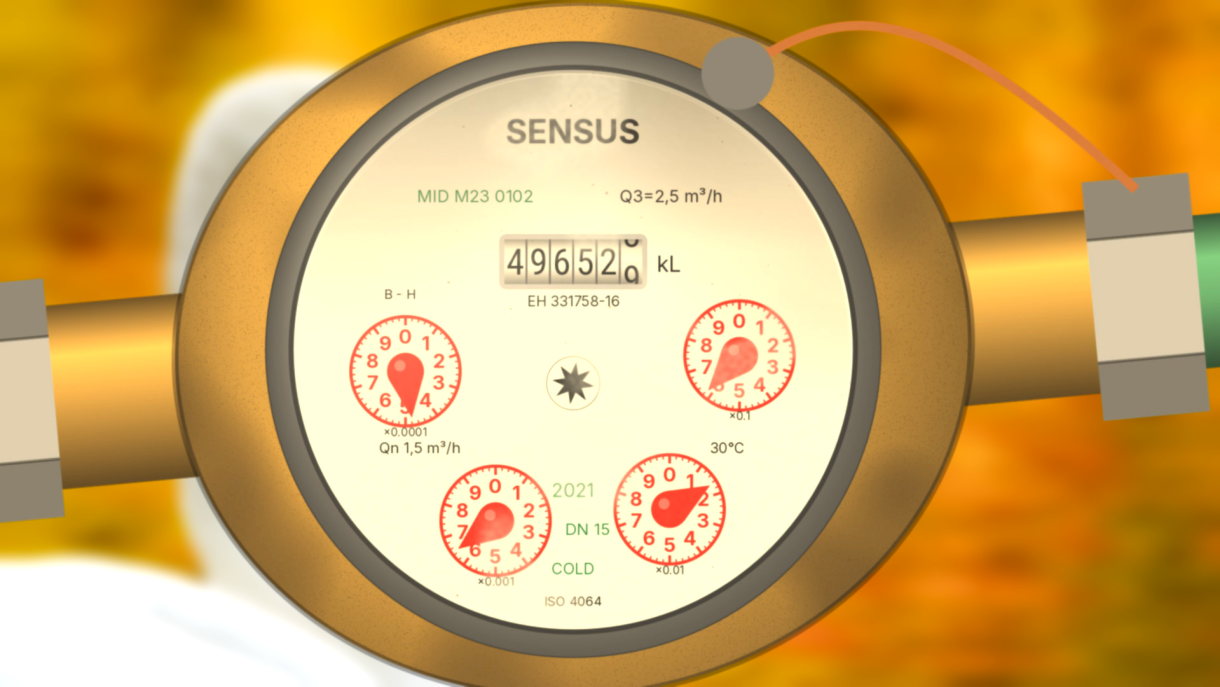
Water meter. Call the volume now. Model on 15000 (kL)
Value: 496528.6164 (kL)
